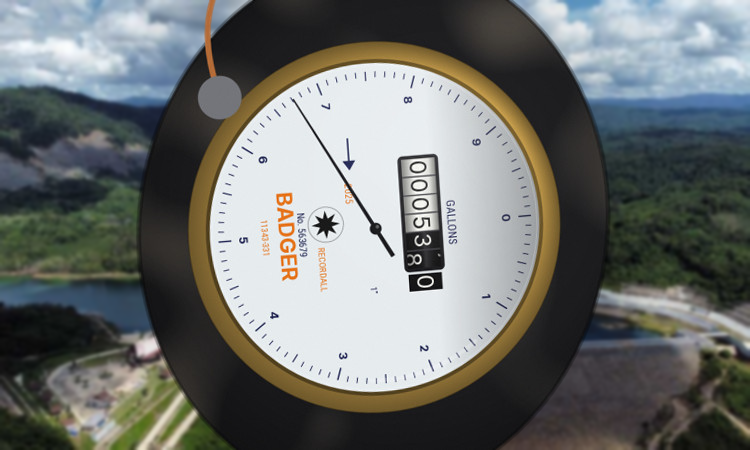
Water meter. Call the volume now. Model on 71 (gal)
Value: 5376.7 (gal)
